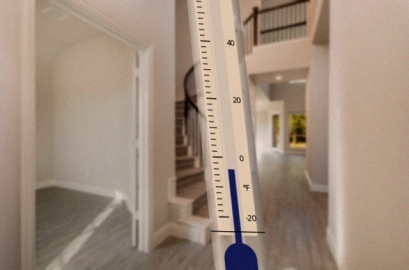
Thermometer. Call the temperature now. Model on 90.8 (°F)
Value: -4 (°F)
